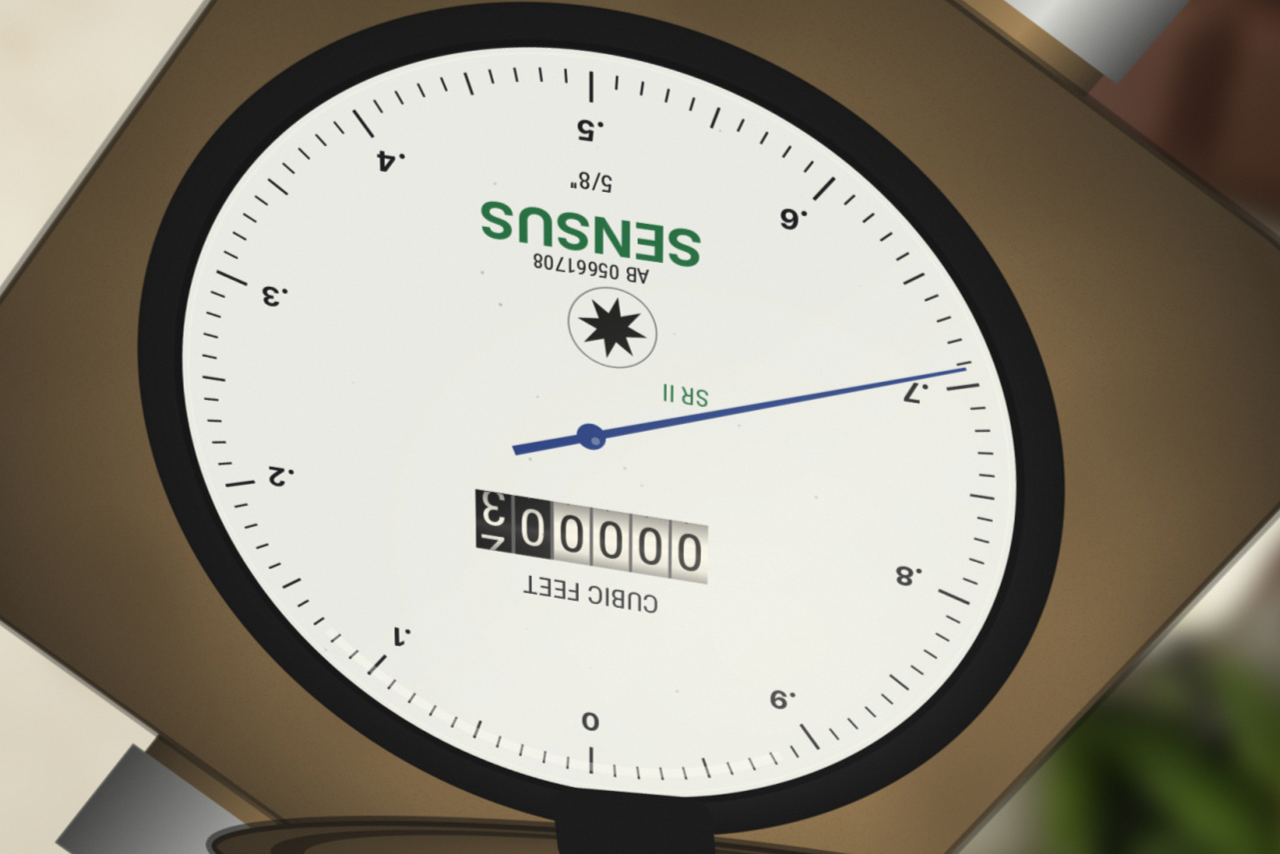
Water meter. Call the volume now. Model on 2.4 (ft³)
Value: 2.69 (ft³)
